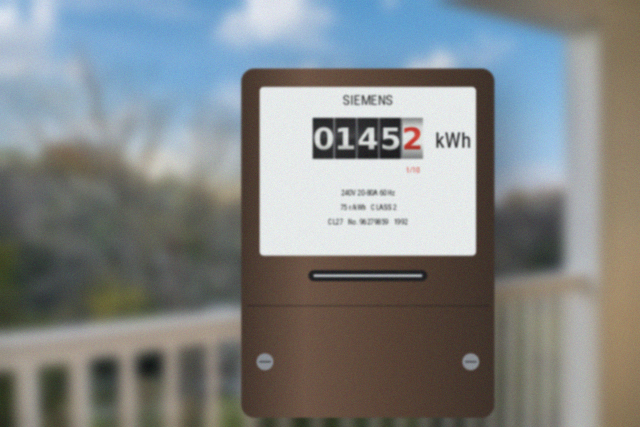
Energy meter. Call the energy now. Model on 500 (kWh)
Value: 145.2 (kWh)
